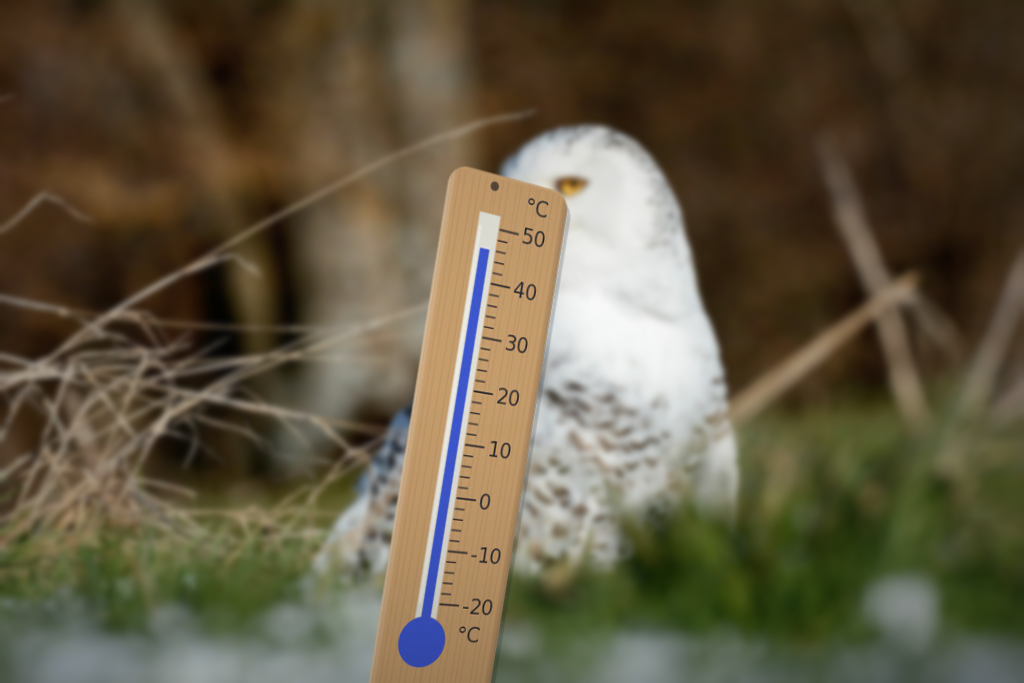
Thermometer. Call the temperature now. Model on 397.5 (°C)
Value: 46 (°C)
